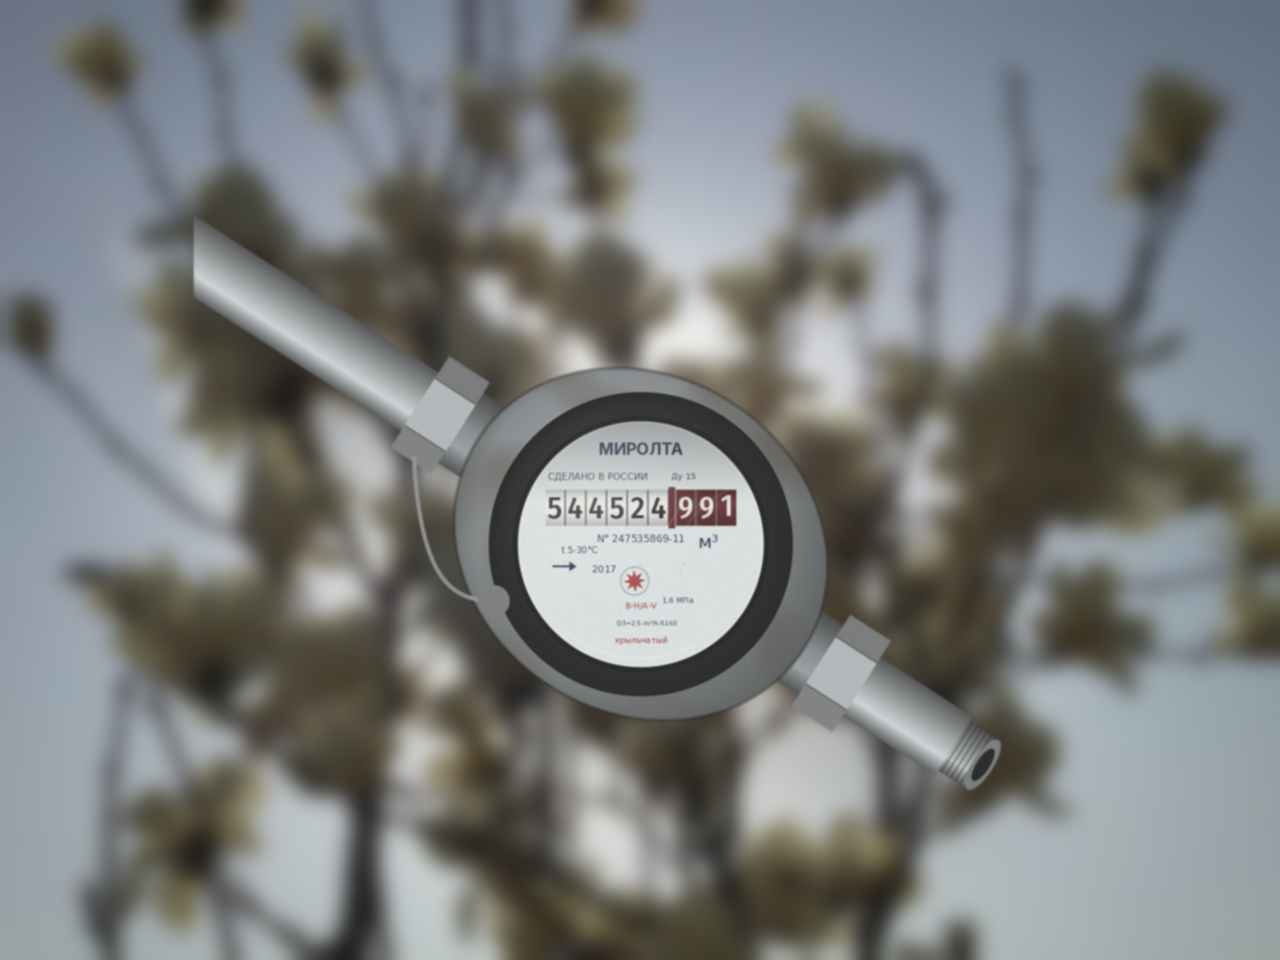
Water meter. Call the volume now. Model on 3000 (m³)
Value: 544524.991 (m³)
